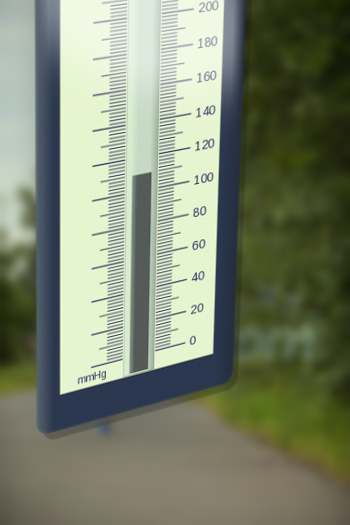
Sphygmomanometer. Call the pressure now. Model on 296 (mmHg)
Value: 110 (mmHg)
